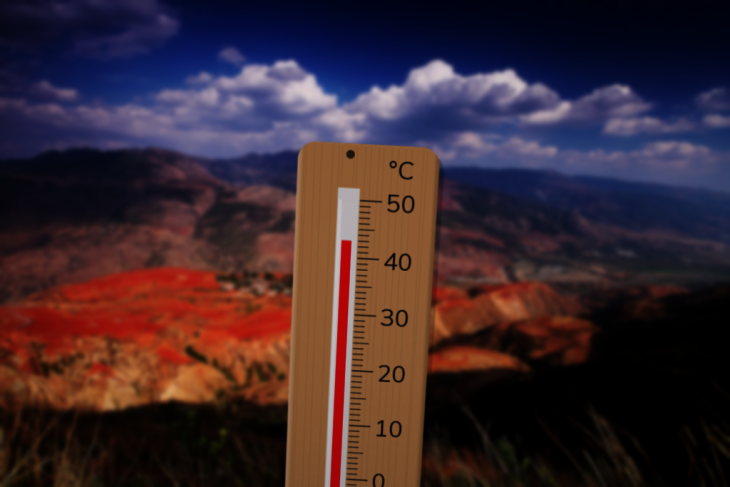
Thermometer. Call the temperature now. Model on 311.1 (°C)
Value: 43 (°C)
